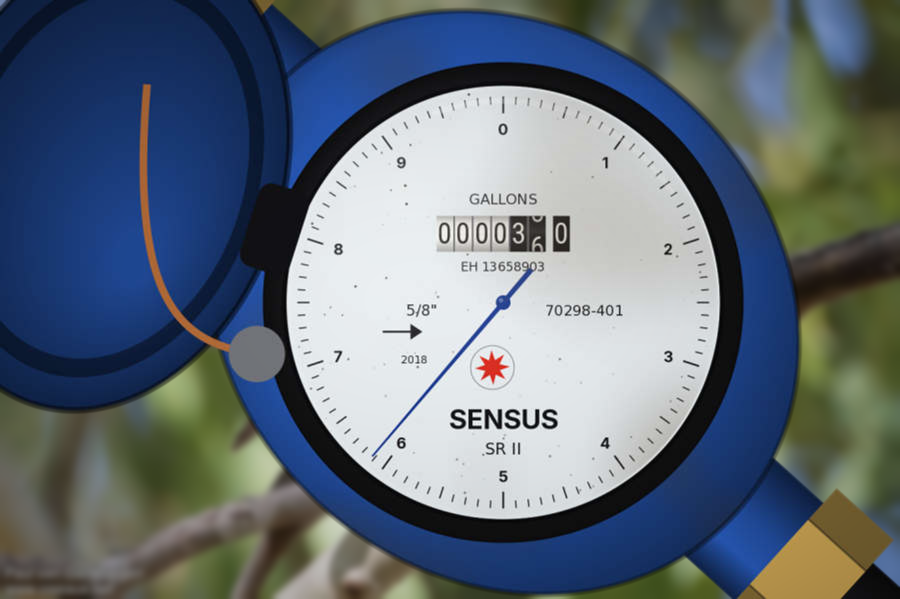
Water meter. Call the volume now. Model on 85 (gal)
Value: 356.1 (gal)
